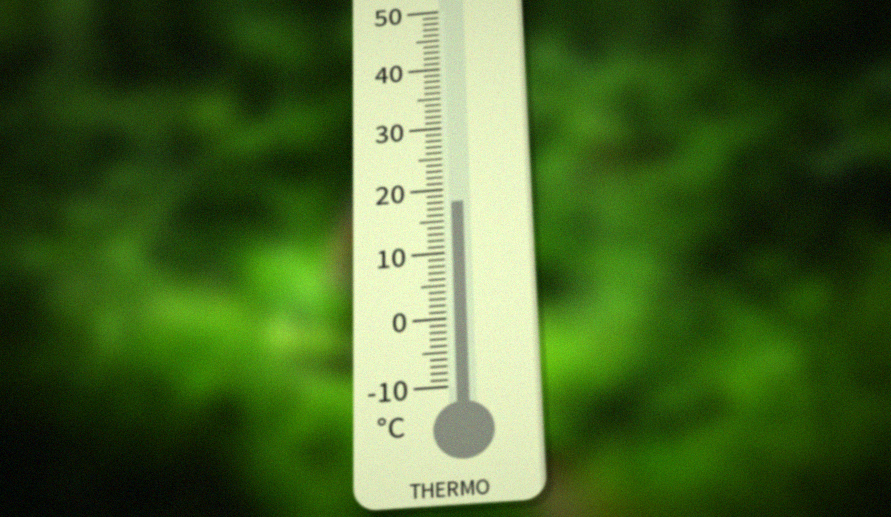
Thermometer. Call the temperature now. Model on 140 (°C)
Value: 18 (°C)
